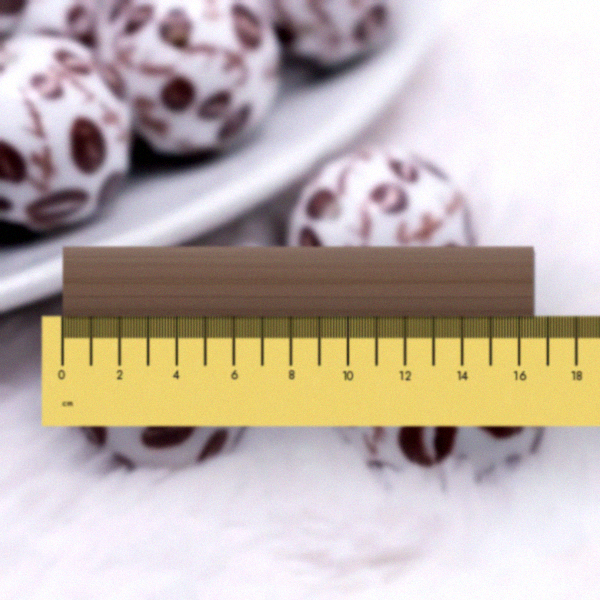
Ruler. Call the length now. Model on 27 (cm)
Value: 16.5 (cm)
